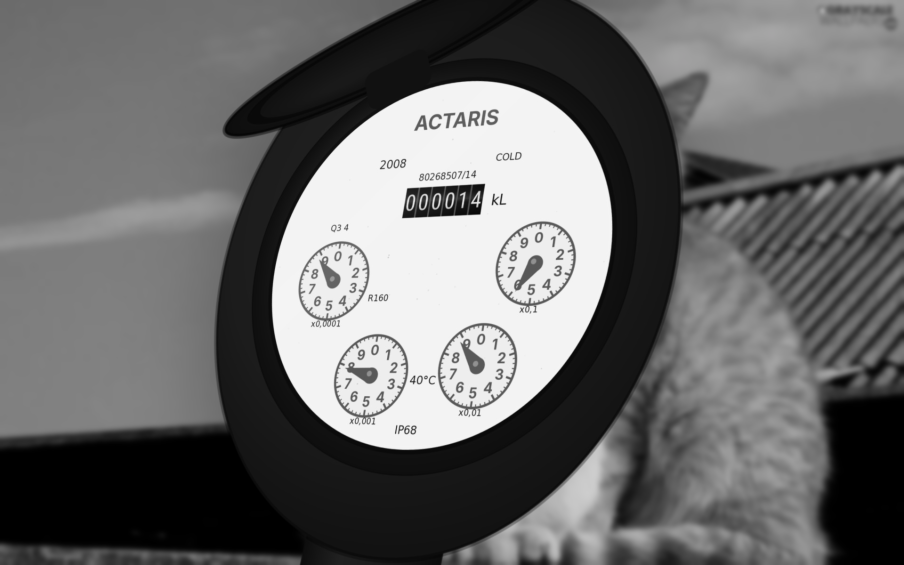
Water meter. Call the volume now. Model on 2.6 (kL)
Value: 14.5878 (kL)
